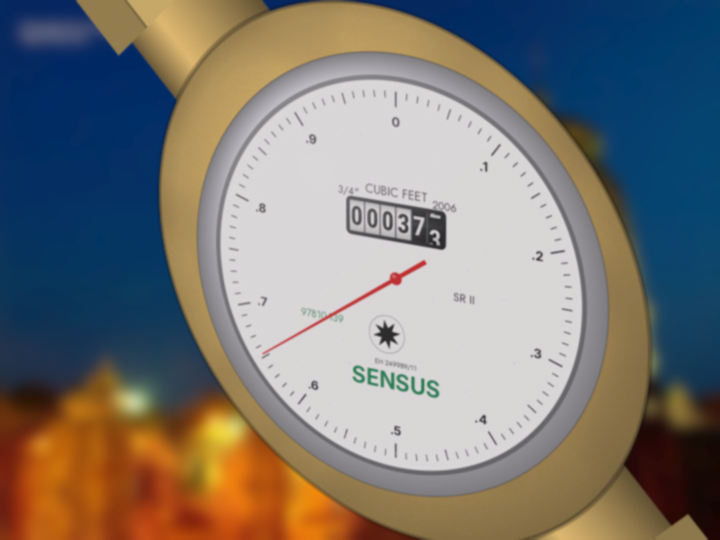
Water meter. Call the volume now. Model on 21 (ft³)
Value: 372.65 (ft³)
